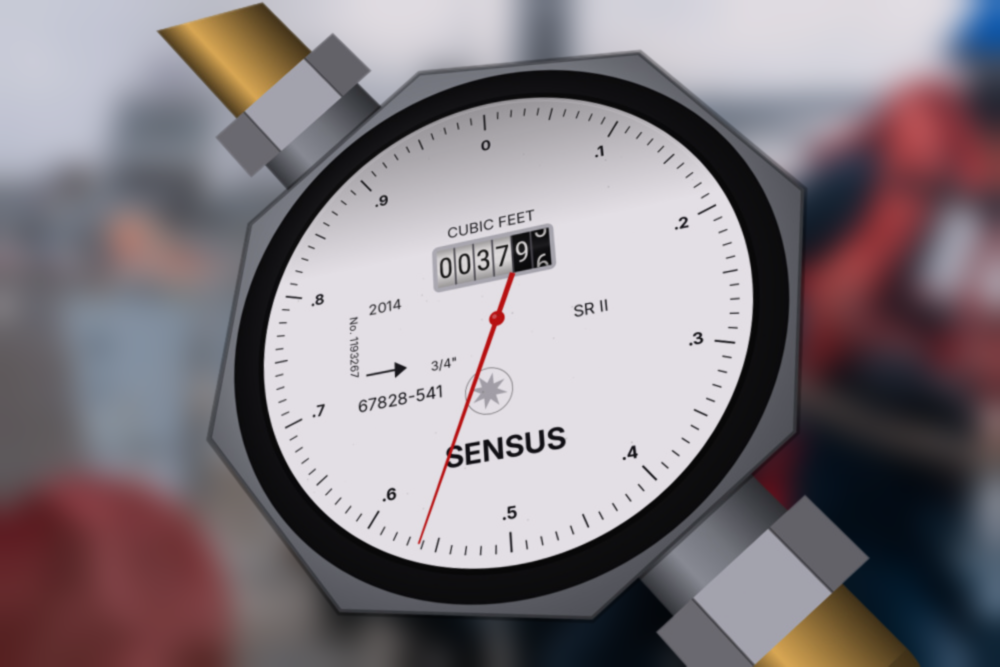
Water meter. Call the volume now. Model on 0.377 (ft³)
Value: 3795.56 (ft³)
